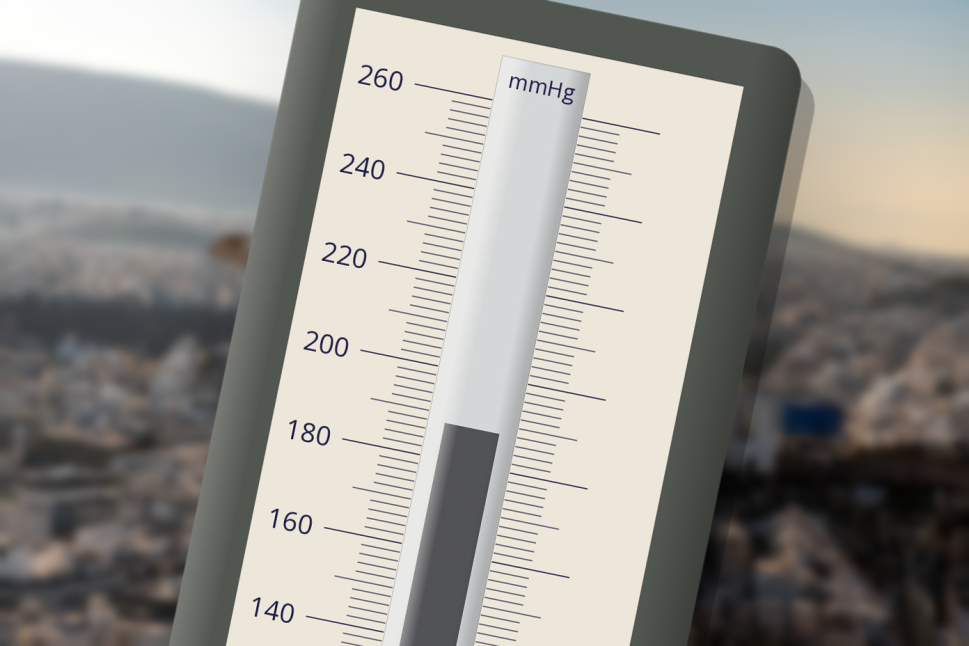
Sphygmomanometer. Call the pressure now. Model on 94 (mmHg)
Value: 188 (mmHg)
